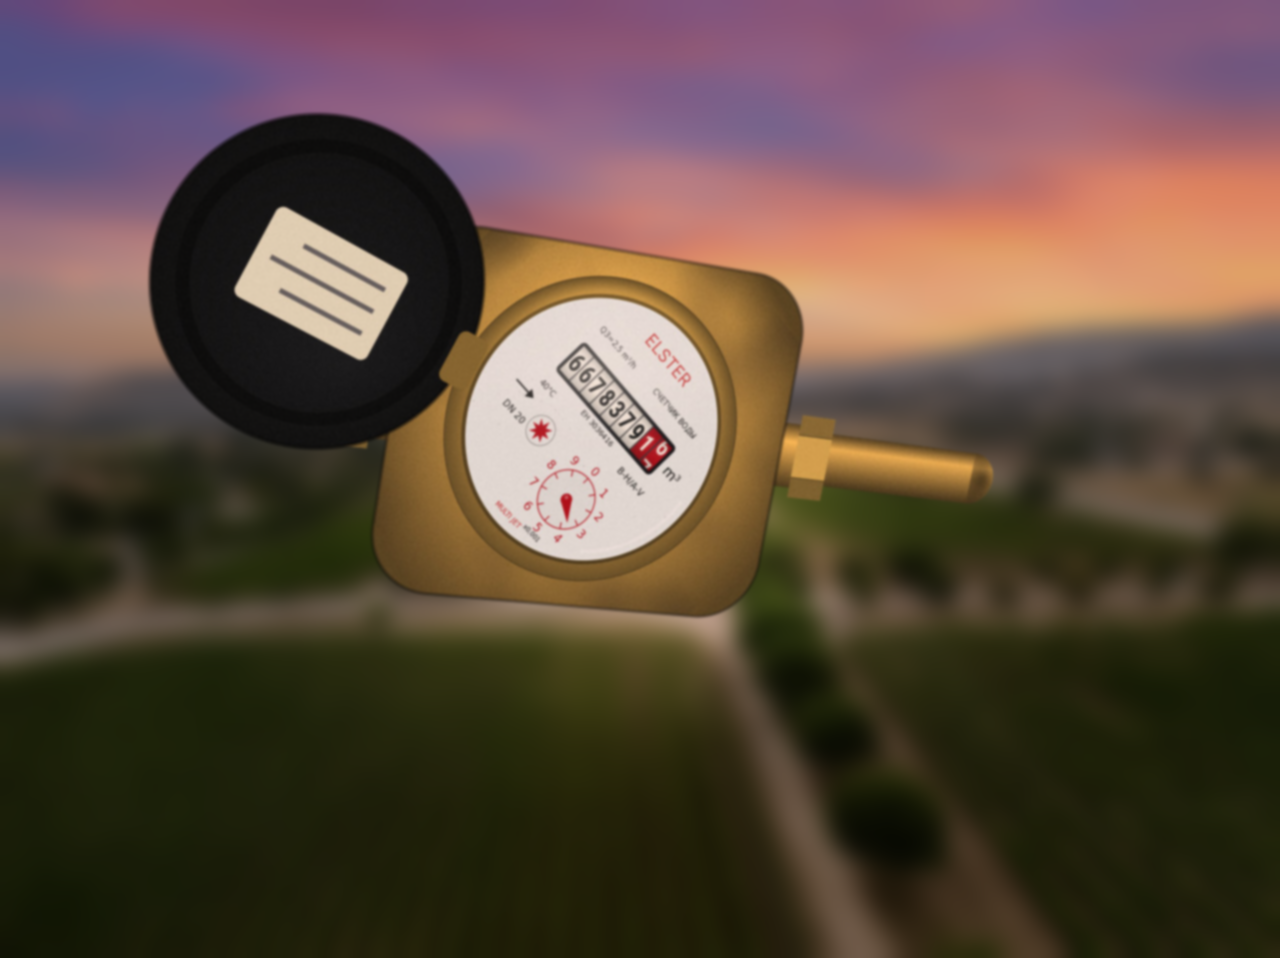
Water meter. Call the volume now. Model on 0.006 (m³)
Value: 6678379.163 (m³)
